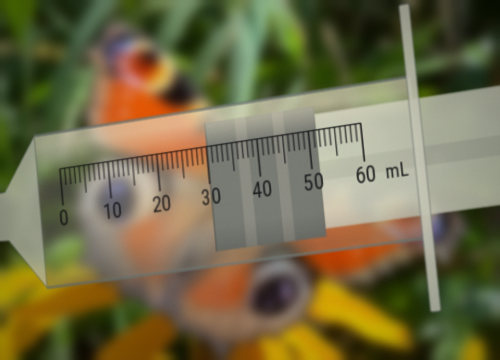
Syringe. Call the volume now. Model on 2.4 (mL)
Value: 30 (mL)
